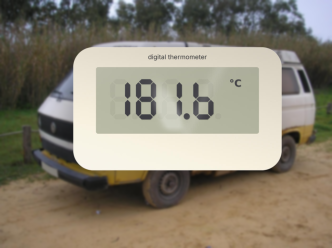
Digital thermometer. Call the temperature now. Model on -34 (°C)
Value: 181.6 (°C)
